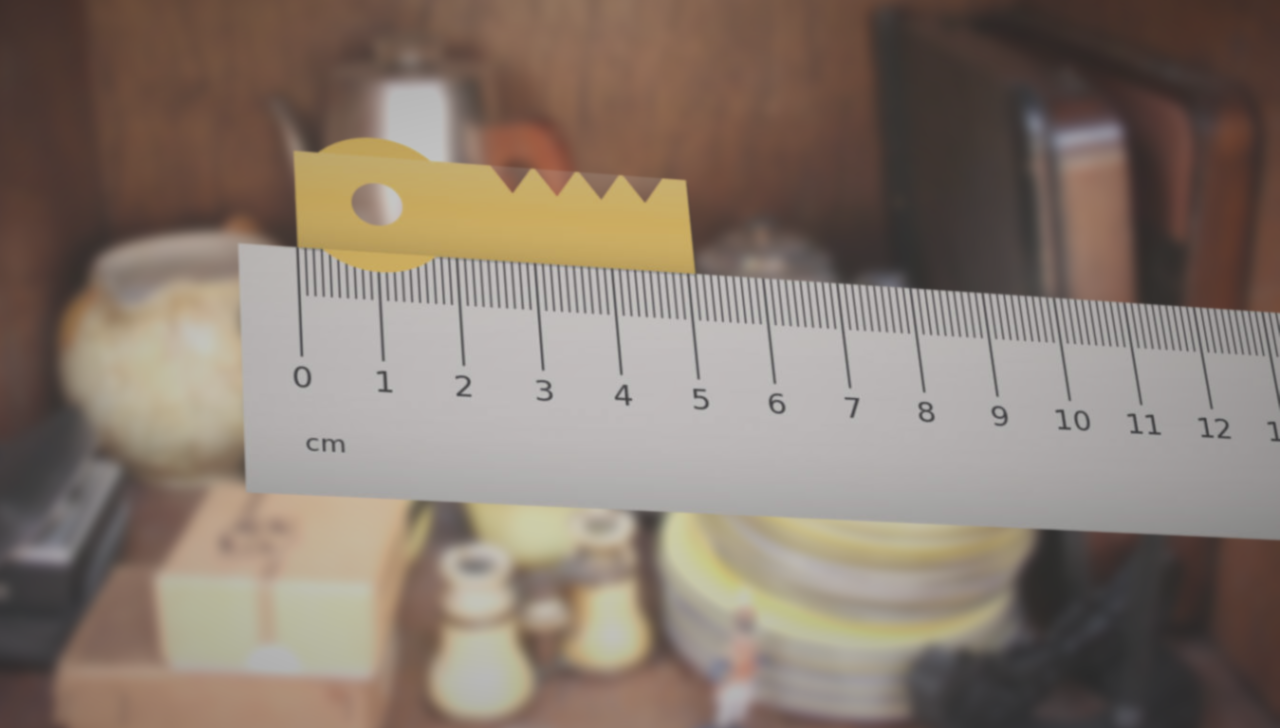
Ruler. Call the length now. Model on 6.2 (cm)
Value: 5.1 (cm)
